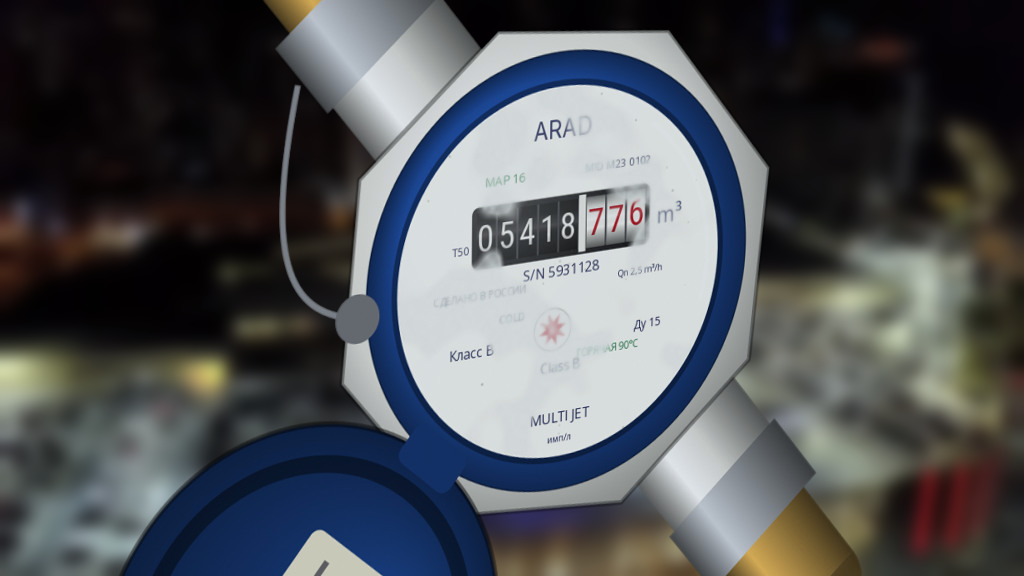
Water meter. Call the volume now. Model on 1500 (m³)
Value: 5418.776 (m³)
